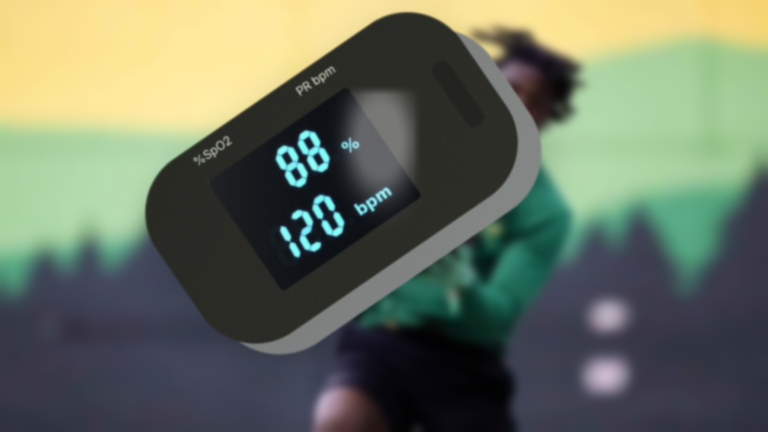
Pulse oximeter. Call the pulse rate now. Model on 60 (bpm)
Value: 120 (bpm)
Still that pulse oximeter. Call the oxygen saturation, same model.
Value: 88 (%)
